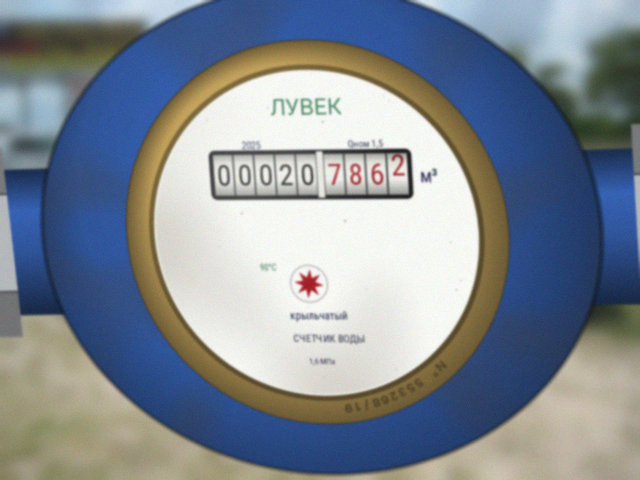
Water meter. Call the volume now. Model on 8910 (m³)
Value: 20.7862 (m³)
